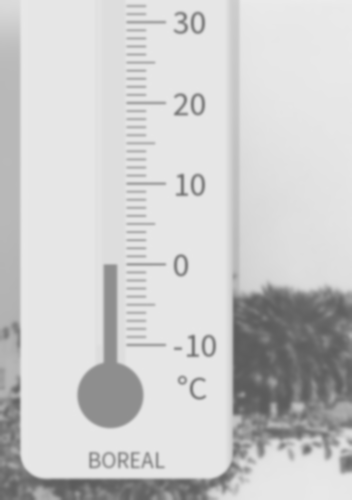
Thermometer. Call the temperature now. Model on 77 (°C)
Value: 0 (°C)
